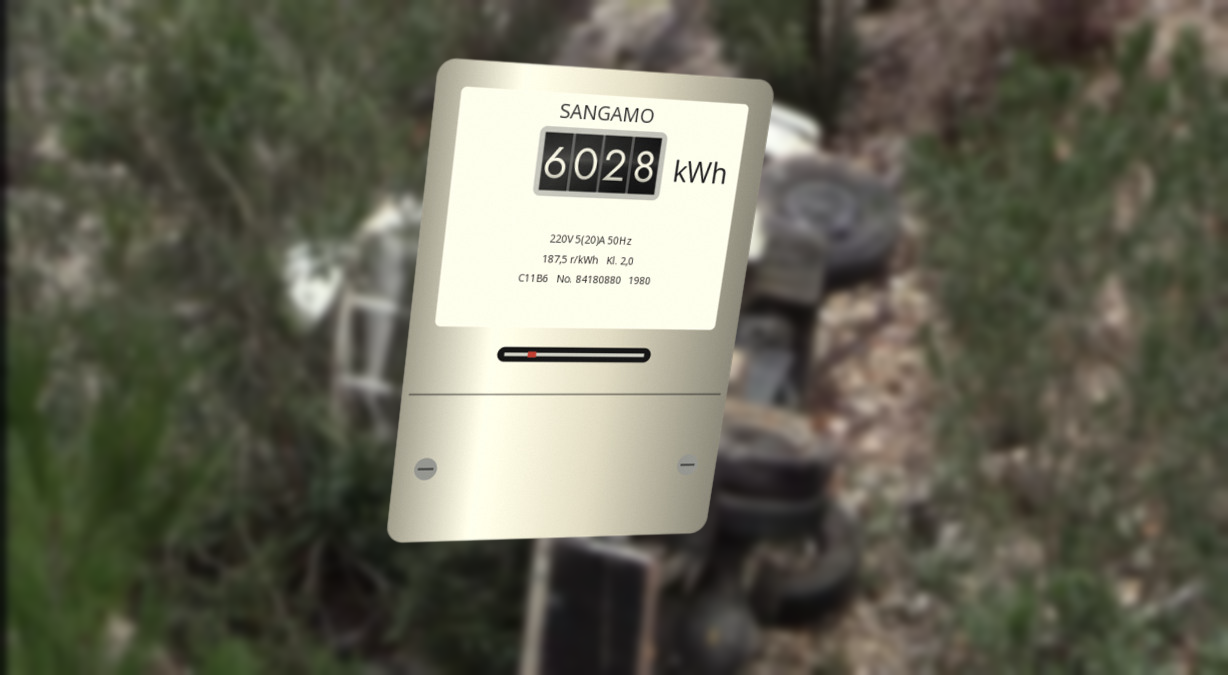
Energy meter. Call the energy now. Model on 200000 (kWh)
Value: 6028 (kWh)
